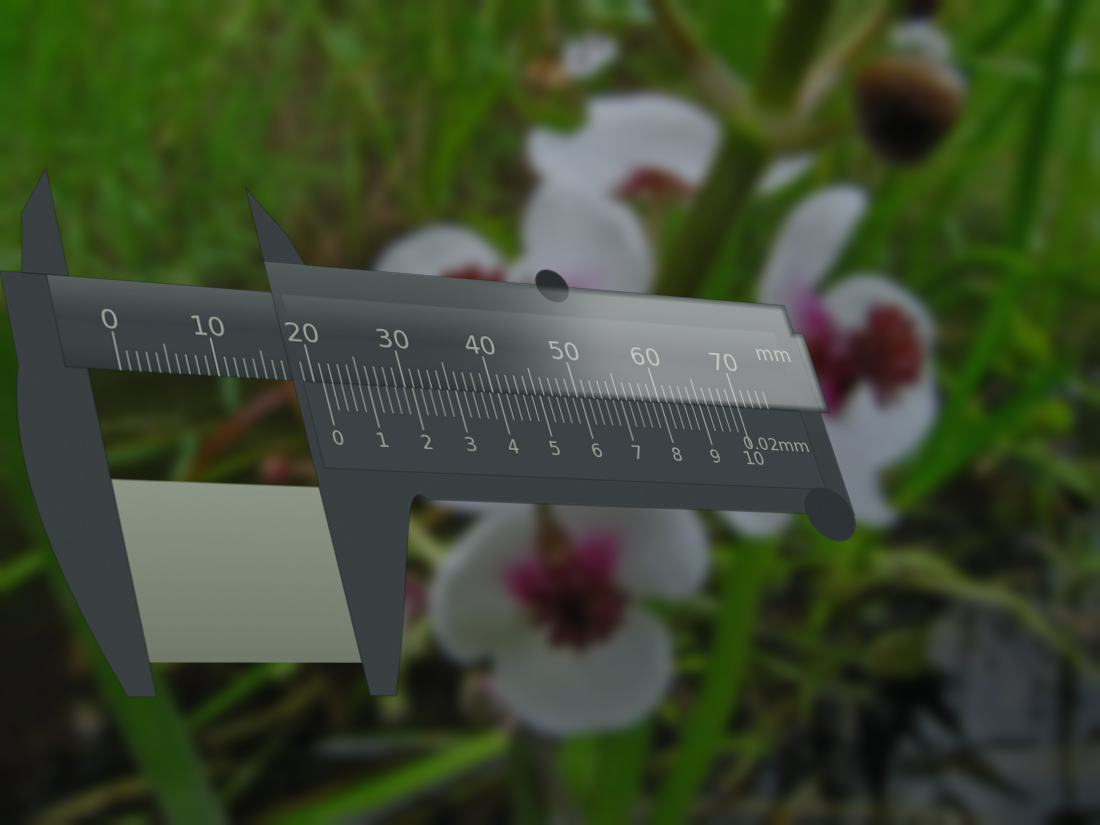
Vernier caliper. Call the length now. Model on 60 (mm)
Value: 21.0 (mm)
